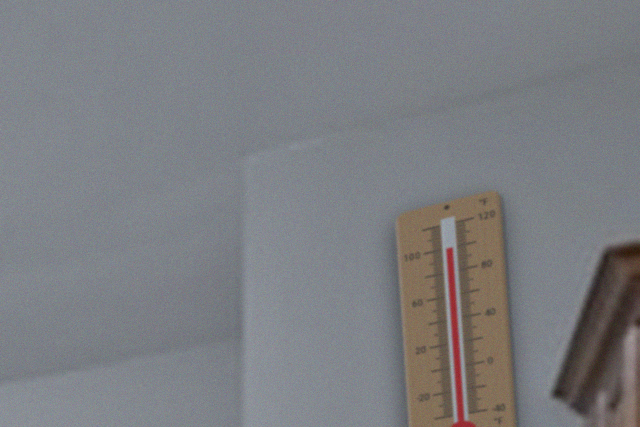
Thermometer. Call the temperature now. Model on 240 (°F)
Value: 100 (°F)
